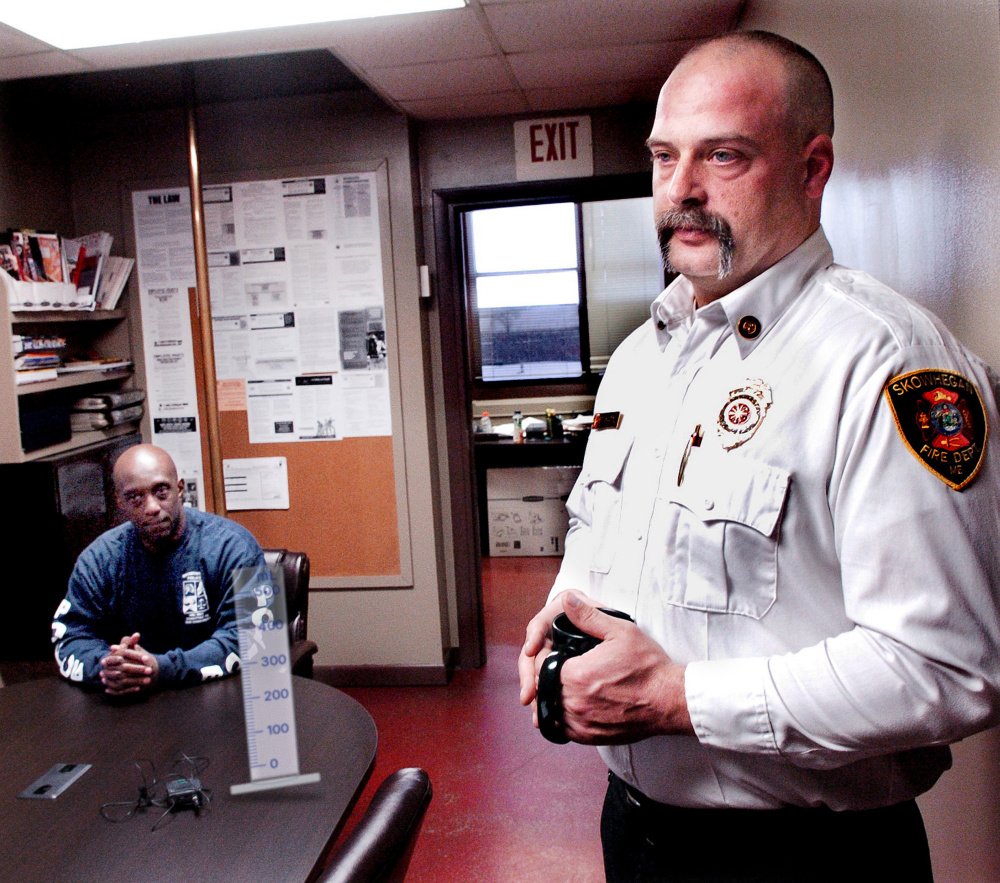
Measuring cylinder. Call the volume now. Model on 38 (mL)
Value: 400 (mL)
